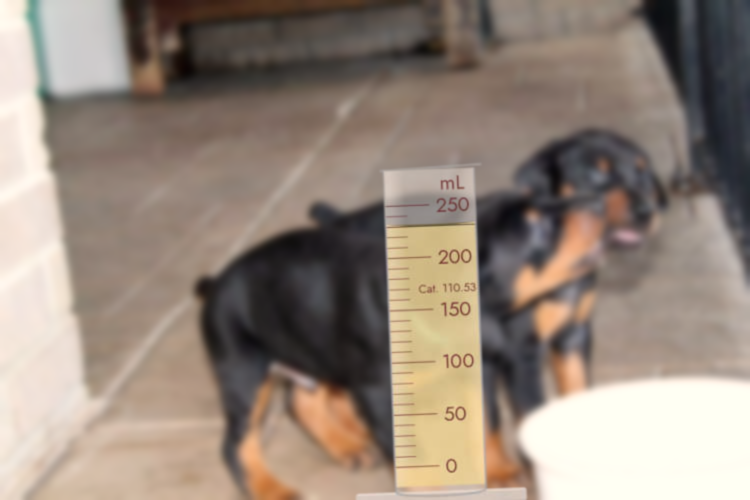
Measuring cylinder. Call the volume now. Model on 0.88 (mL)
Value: 230 (mL)
